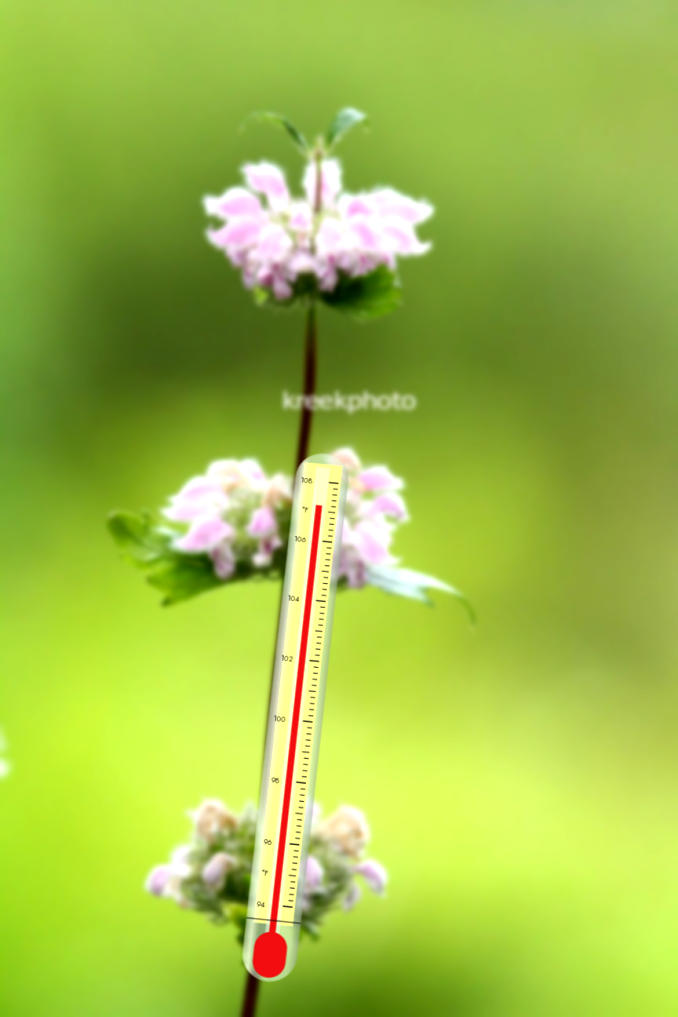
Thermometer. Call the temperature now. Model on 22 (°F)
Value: 107.2 (°F)
